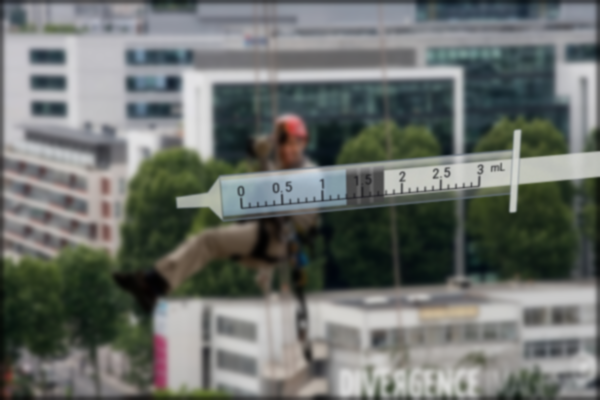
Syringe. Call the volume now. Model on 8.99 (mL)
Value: 1.3 (mL)
